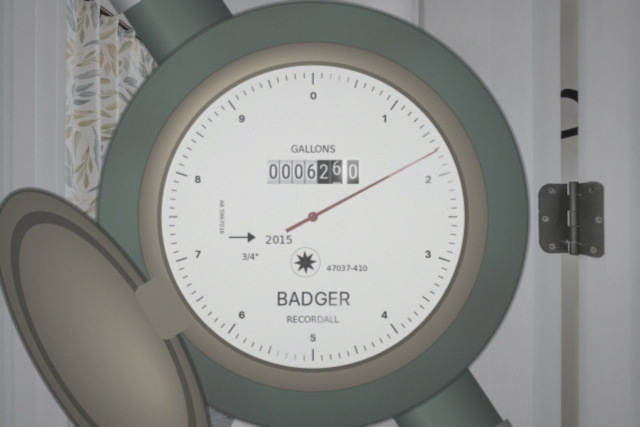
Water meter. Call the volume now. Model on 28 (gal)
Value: 6261.7 (gal)
